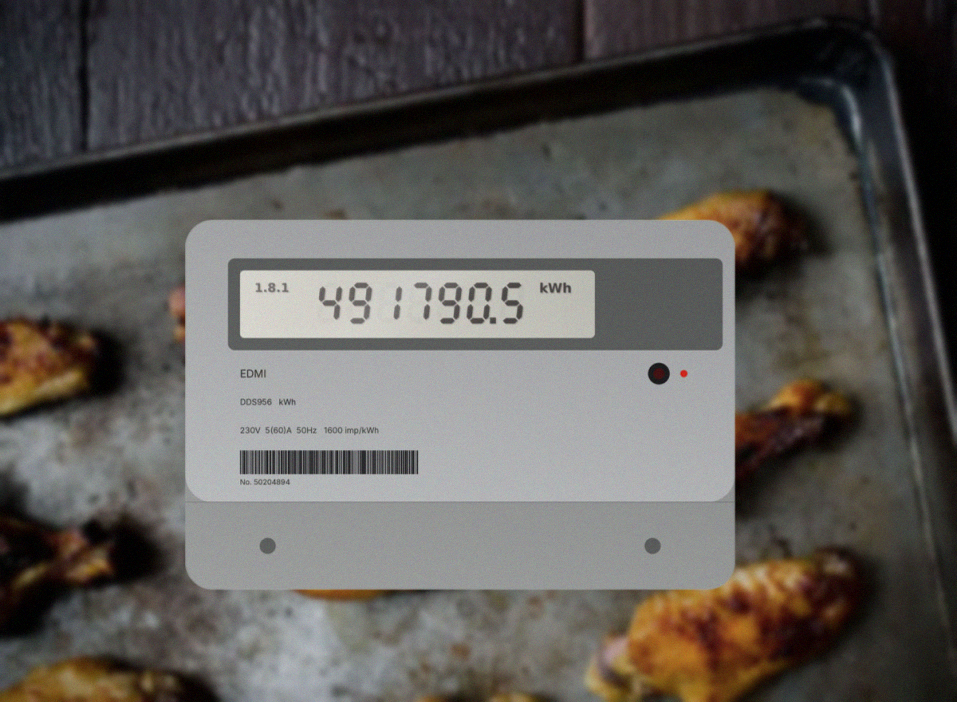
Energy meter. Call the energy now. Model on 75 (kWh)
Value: 491790.5 (kWh)
